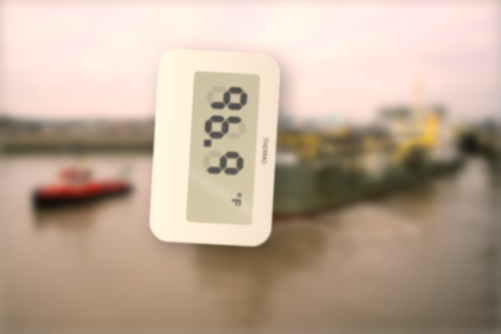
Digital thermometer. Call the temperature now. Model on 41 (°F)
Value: 96.9 (°F)
